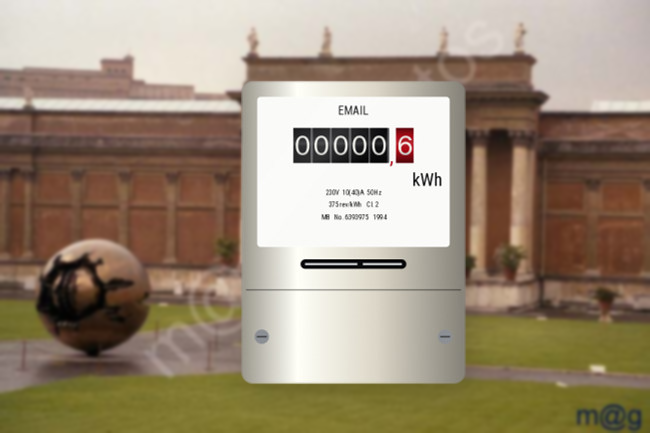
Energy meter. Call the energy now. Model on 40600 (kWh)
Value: 0.6 (kWh)
